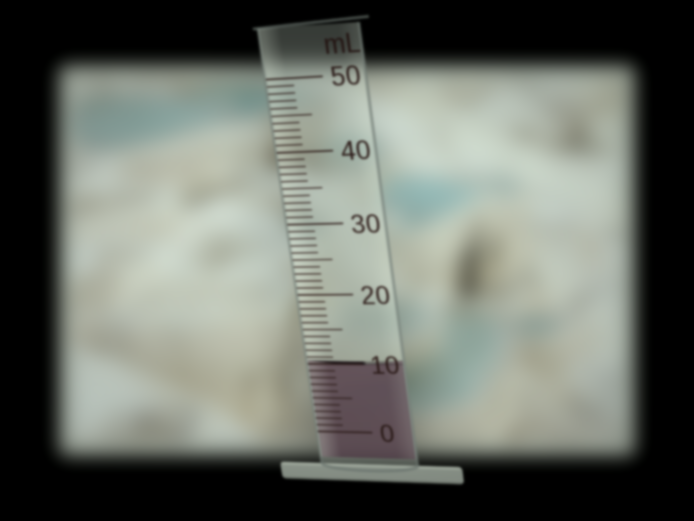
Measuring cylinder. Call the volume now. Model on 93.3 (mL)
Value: 10 (mL)
